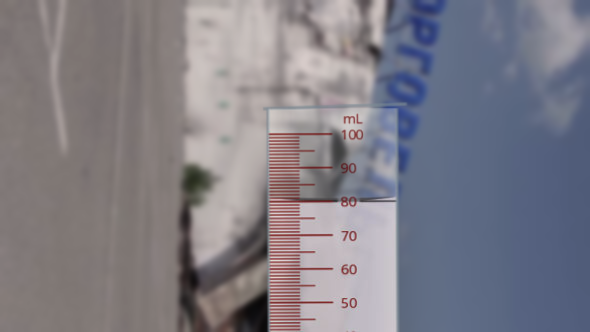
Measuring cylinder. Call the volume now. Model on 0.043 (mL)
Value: 80 (mL)
